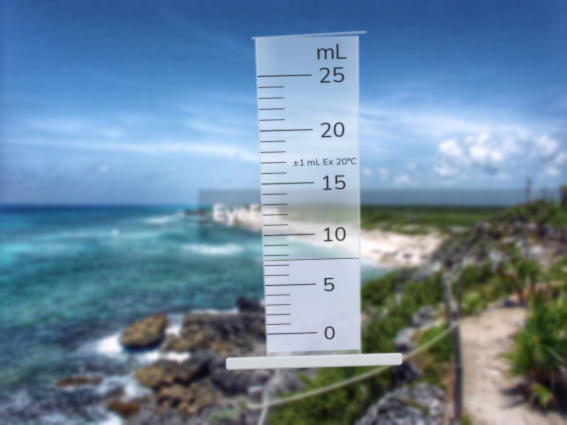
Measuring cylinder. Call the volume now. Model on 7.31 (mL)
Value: 7.5 (mL)
